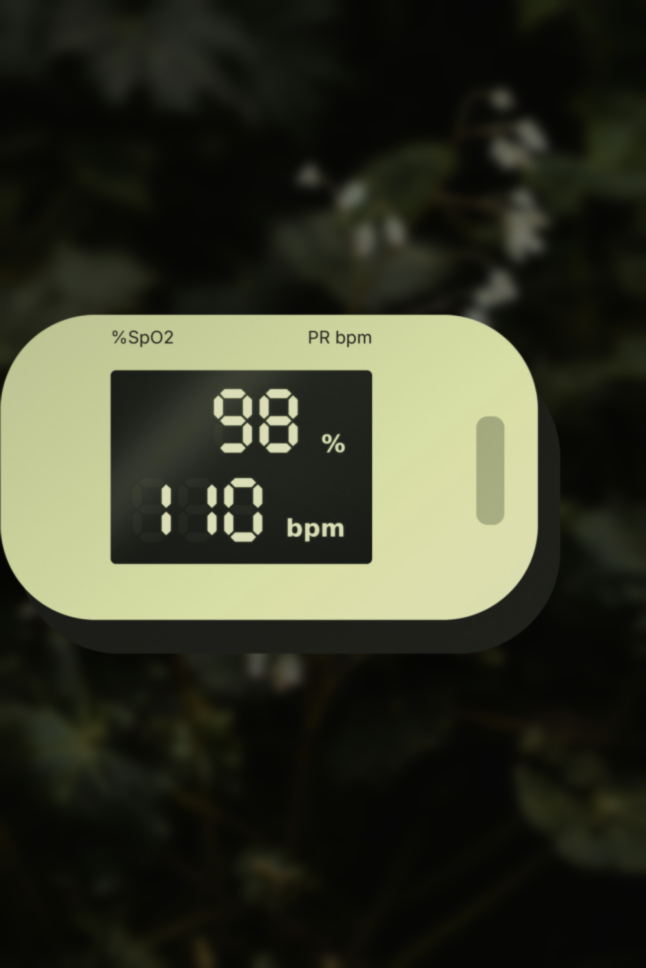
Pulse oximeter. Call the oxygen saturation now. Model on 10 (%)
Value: 98 (%)
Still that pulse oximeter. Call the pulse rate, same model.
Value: 110 (bpm)
